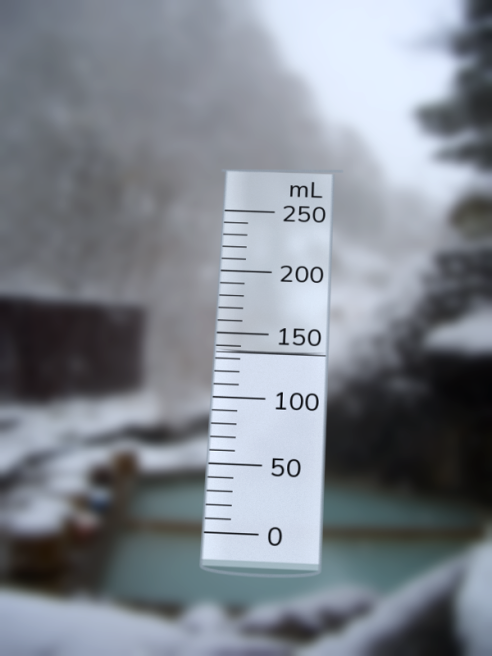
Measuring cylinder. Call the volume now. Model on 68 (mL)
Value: 135 (mL)
